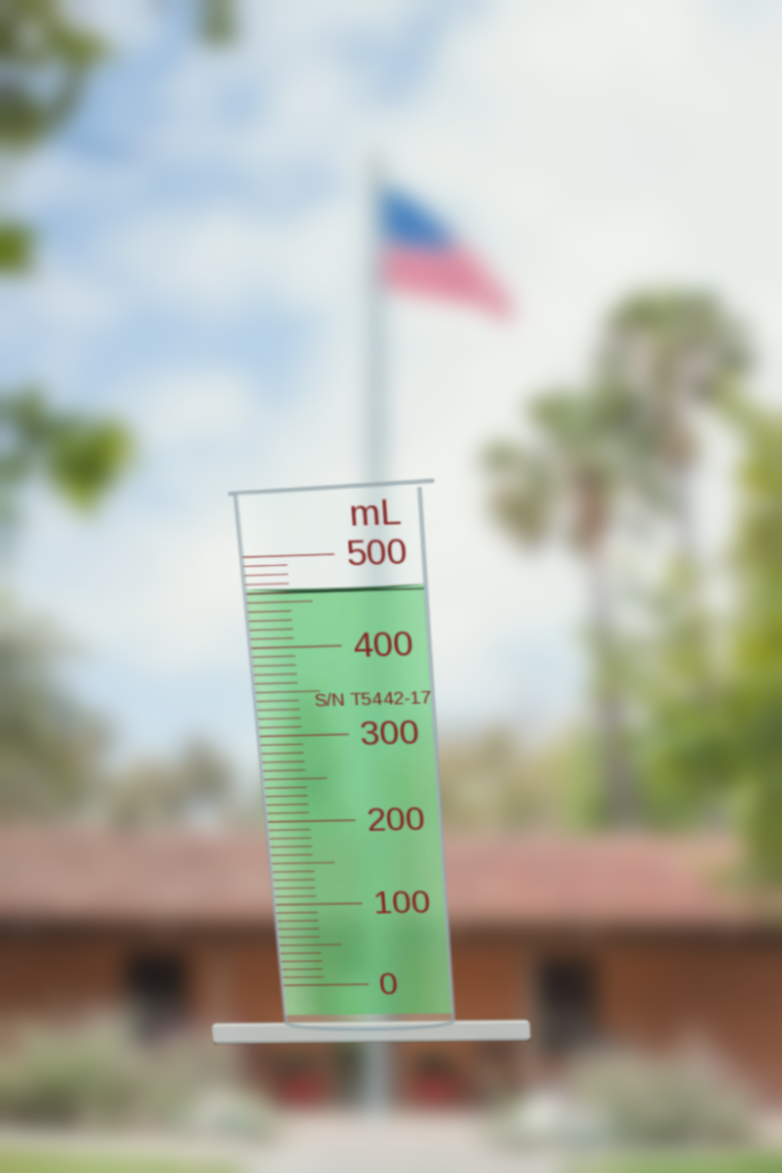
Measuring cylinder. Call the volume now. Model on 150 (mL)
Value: 460 (mL)
